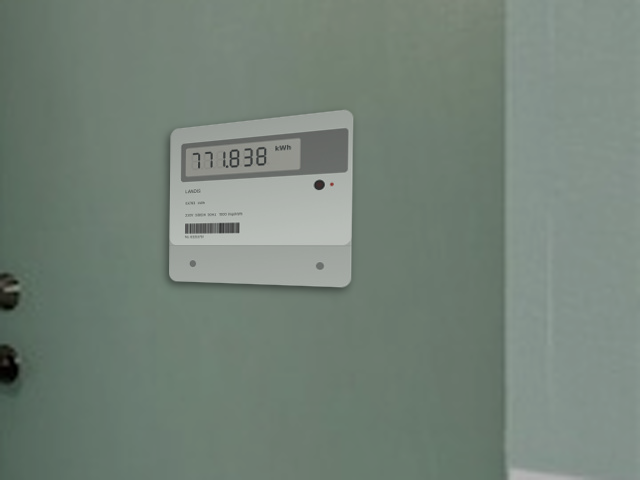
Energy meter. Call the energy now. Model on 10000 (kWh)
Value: 771.838 (kWh)
